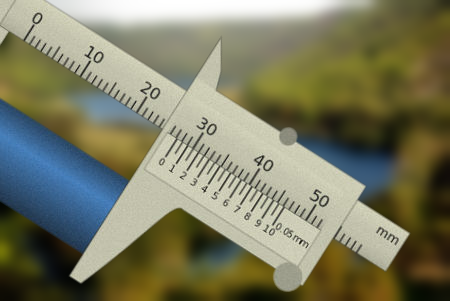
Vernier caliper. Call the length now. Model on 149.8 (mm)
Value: 27.2 (mm)
